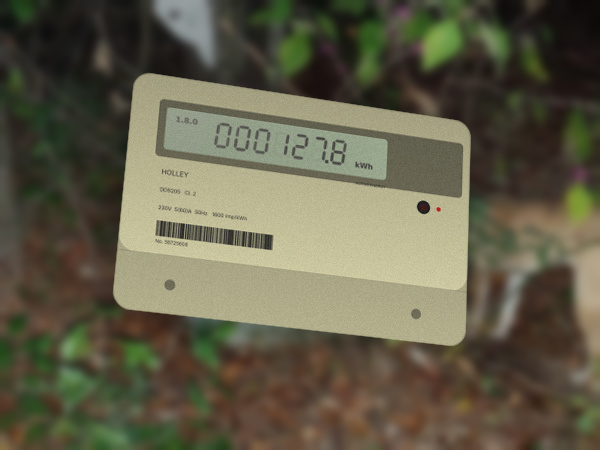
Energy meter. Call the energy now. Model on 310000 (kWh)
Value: 127.8 (kWh)
